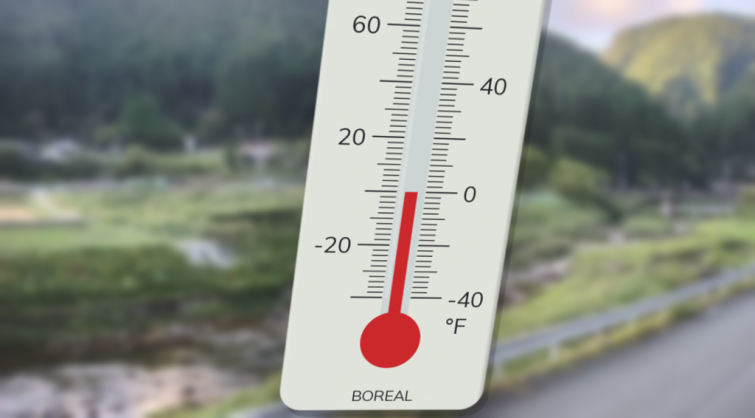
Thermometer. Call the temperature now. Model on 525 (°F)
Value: 0 (°F)
